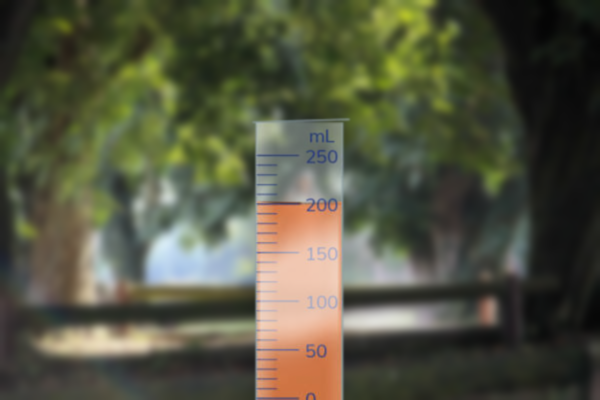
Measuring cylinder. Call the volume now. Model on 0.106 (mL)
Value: 200 (mL)
